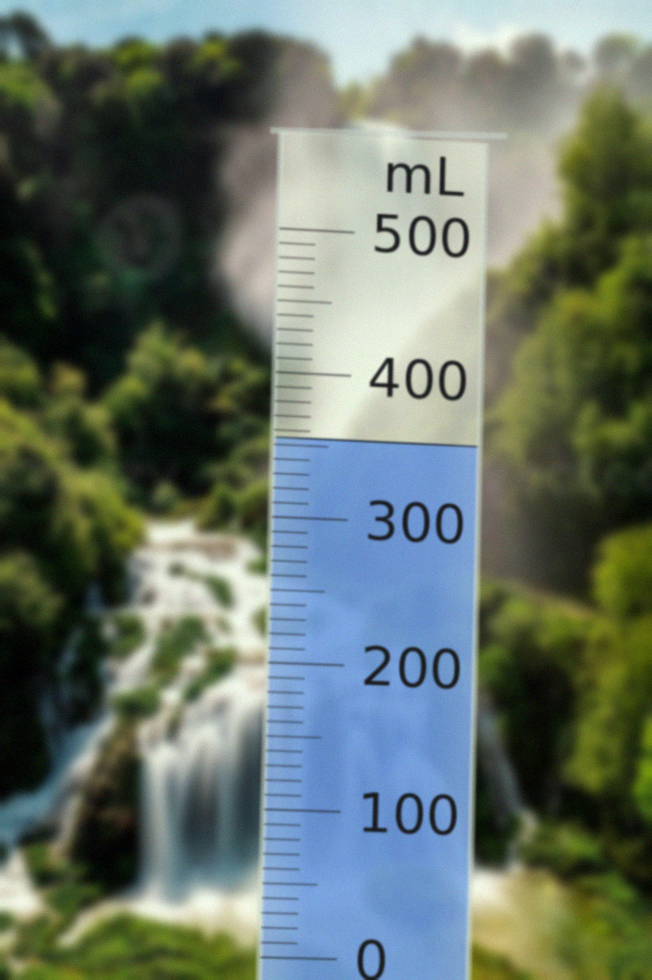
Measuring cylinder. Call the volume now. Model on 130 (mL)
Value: 355 (mL)
